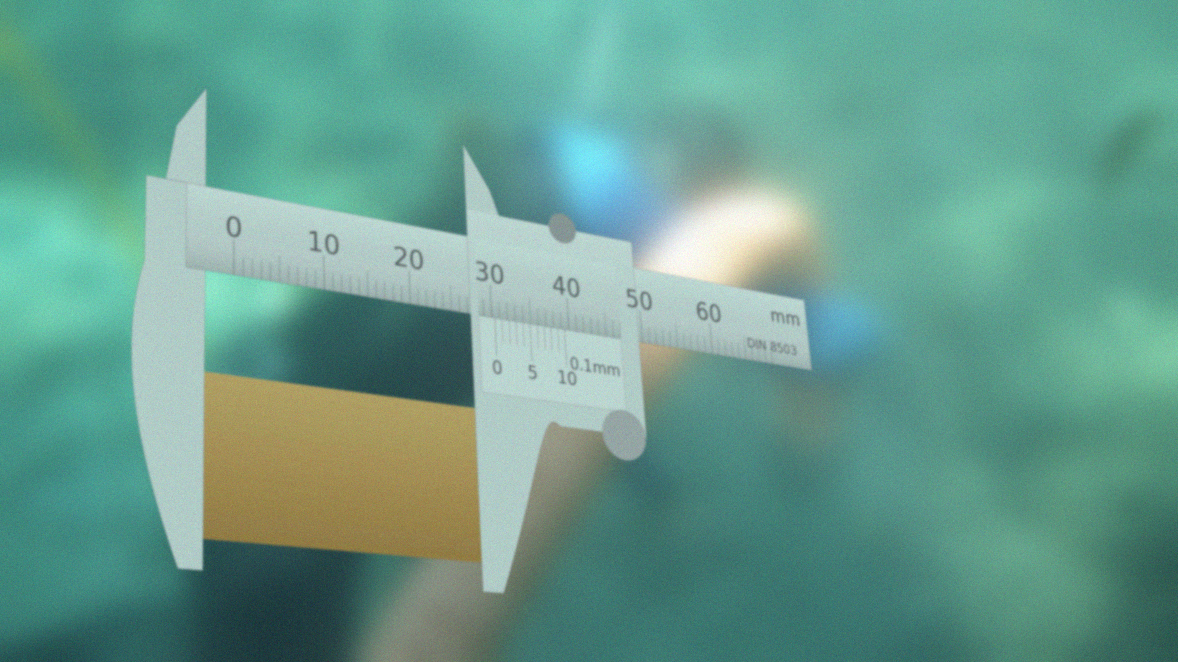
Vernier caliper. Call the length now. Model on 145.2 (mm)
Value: 30.4 (mm)
